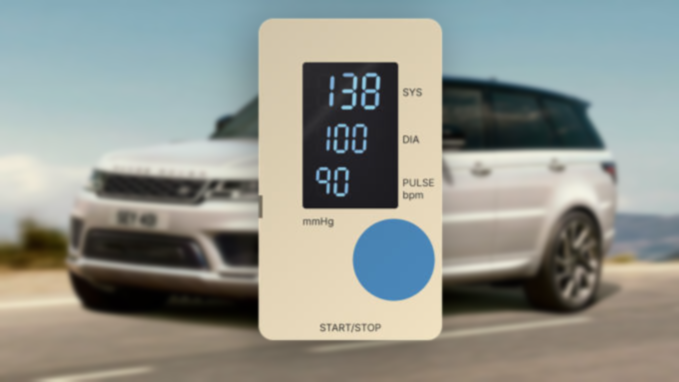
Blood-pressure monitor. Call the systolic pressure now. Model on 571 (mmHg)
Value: 138 (mmHg)
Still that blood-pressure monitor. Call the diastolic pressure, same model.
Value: 100 (mmHg)
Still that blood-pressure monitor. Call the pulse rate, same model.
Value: 90 (bpm)
